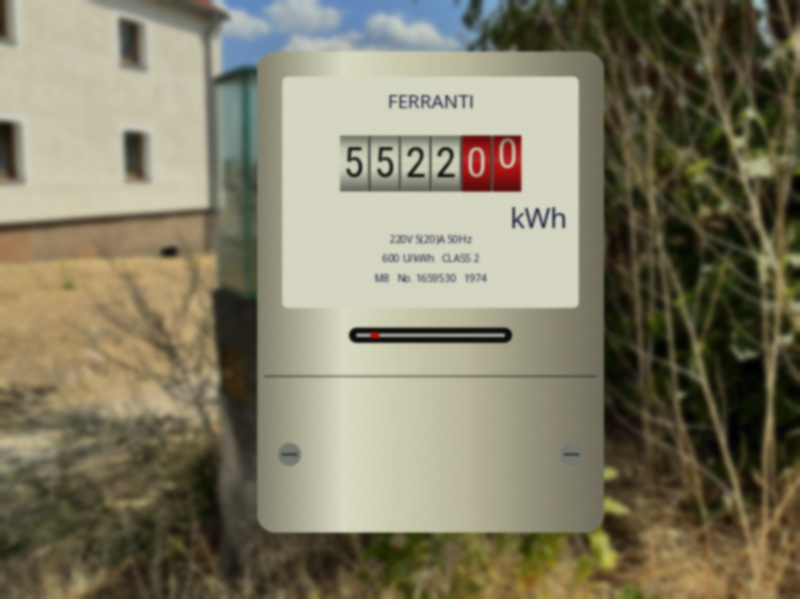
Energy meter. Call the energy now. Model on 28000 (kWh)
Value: 5522.00 (kWh)
